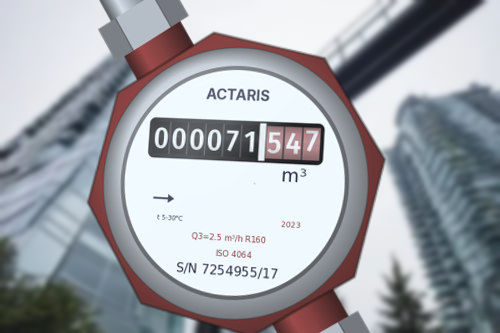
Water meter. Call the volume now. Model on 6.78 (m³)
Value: 71.547 (m³)
